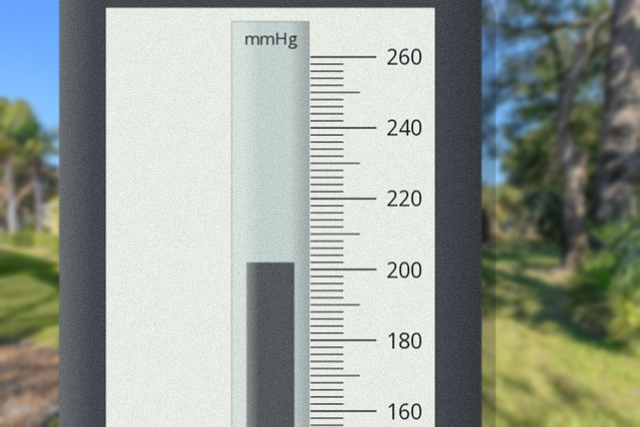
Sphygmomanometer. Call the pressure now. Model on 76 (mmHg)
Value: 202 (mmHg)
